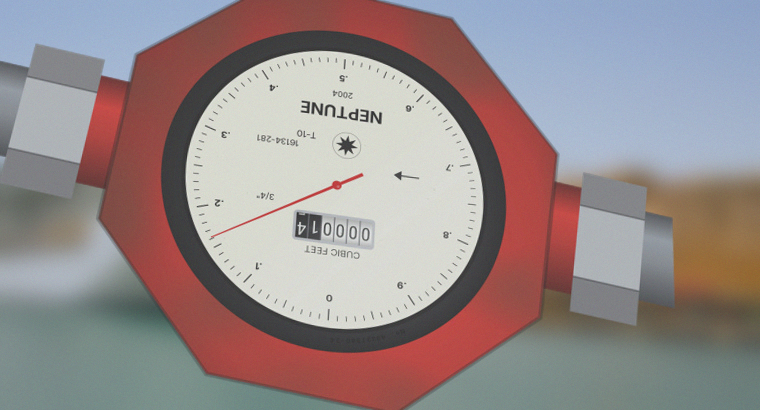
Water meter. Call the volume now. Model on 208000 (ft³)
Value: 14.16 (ft³)
